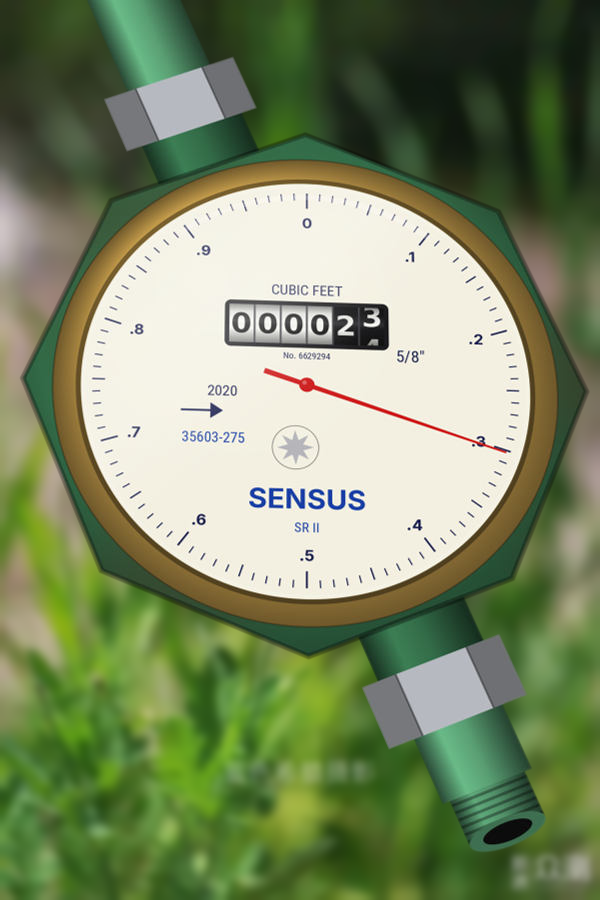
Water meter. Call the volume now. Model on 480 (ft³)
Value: 23.30 (ft³)
